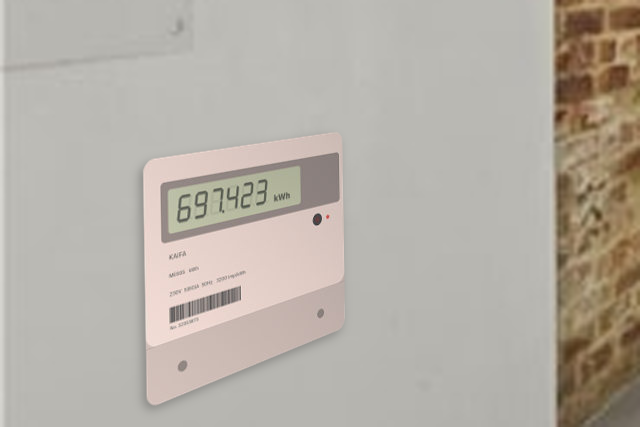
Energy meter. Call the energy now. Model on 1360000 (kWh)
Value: 697.423 (kWh)
